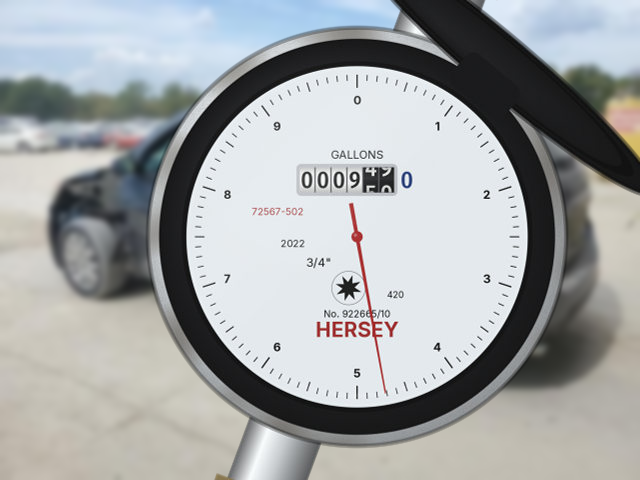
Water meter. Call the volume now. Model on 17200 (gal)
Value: 9494.7 (gal)
